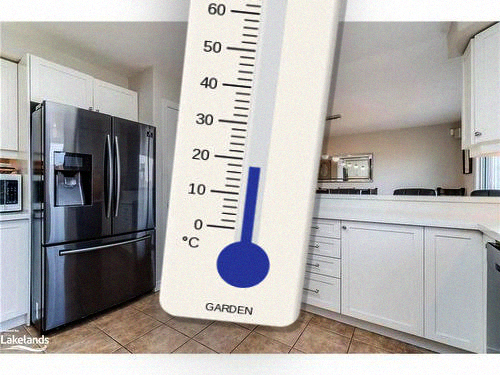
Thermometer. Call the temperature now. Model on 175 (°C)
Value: 18 (°C)
